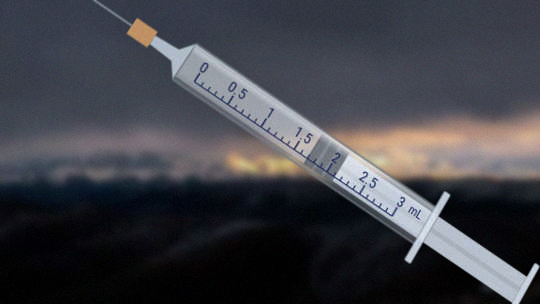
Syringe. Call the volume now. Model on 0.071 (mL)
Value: 1.7 (mL)
